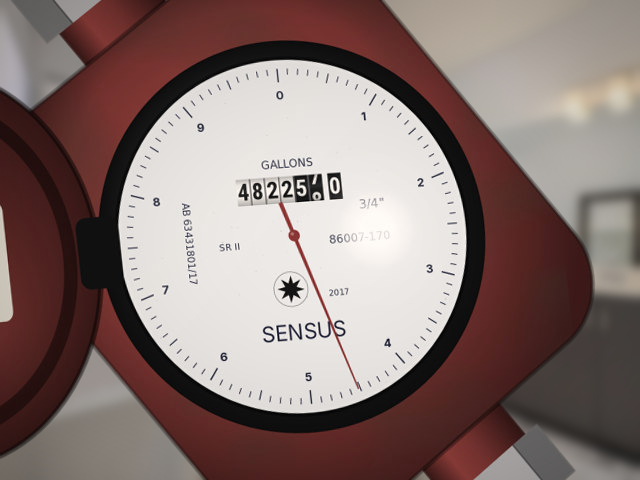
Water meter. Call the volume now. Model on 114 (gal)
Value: 4822574.5 (gal)
